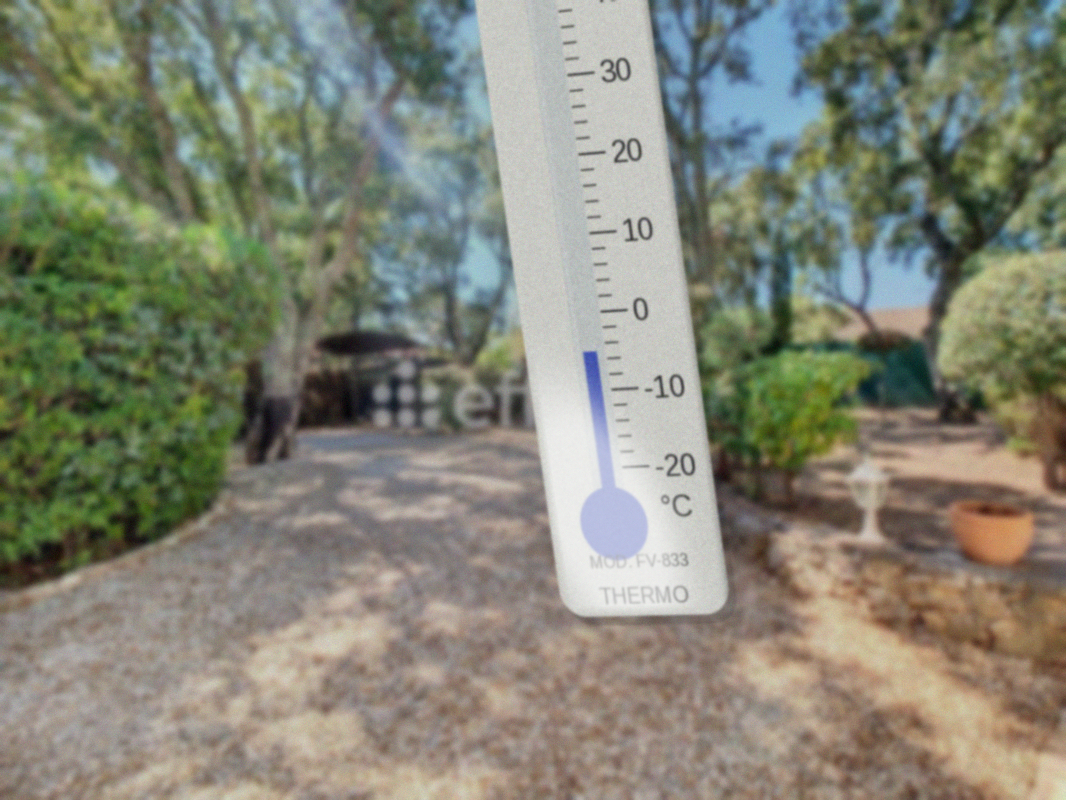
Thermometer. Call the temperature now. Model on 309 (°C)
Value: -5 (°C)
